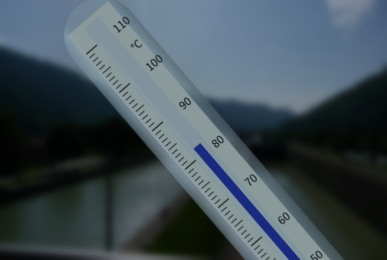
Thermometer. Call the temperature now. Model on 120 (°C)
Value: 82 (°C)
